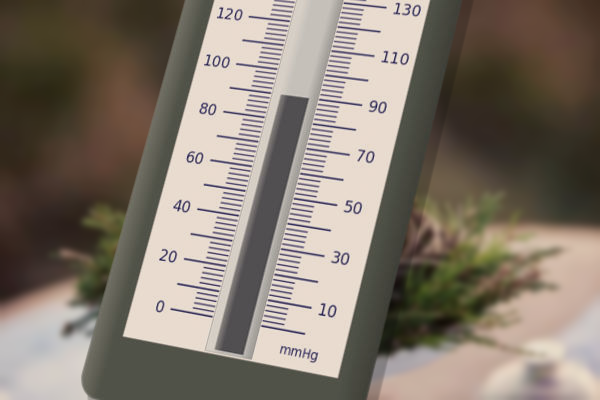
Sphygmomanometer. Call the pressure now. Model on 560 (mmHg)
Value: 90 (mmHg)
